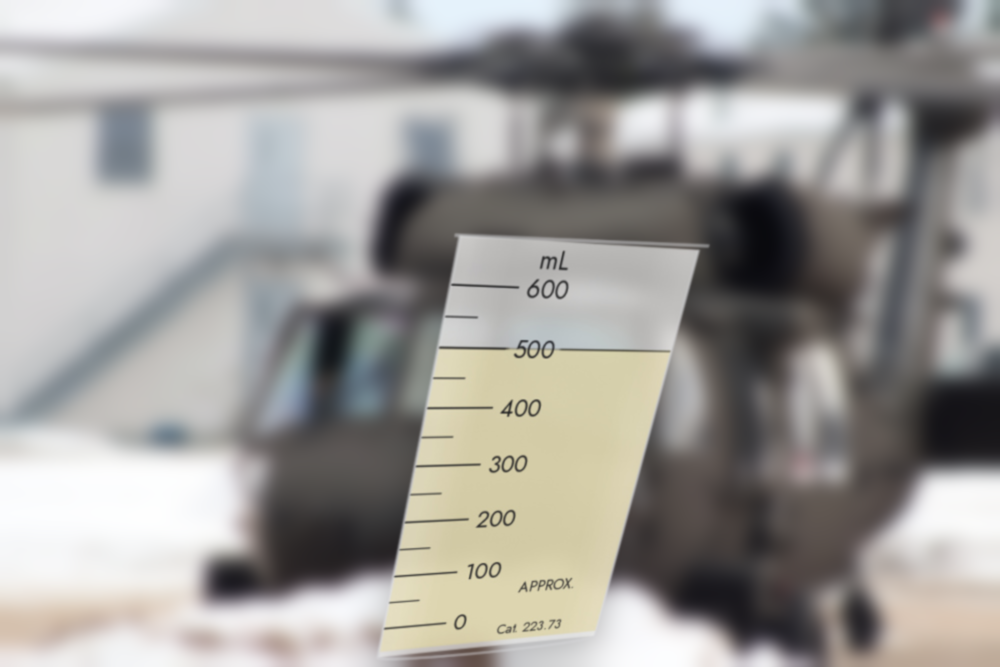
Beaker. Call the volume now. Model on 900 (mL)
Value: 500 (mL)
